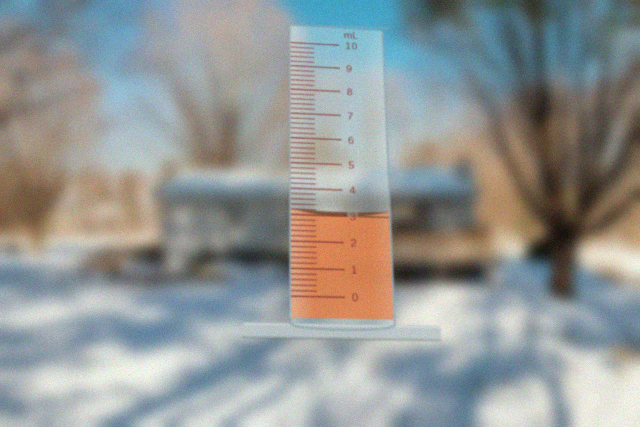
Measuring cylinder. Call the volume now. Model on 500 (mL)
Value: 3 (mL)
